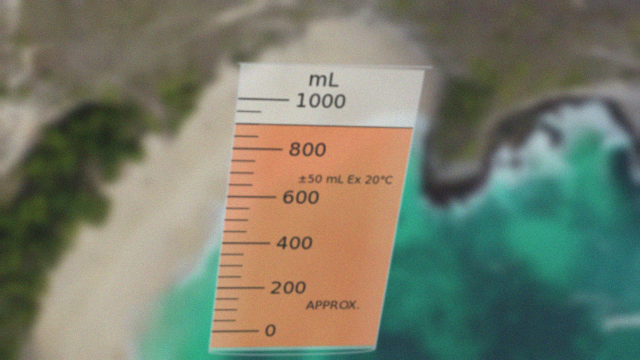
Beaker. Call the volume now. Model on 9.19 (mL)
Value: 900 (mL)
